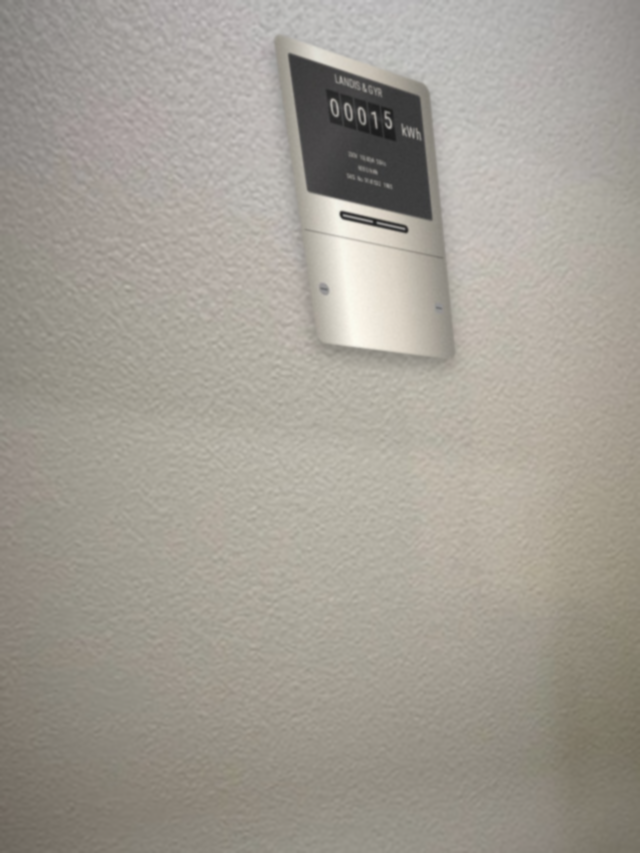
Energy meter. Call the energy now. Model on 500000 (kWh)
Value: 15 (kWh)
